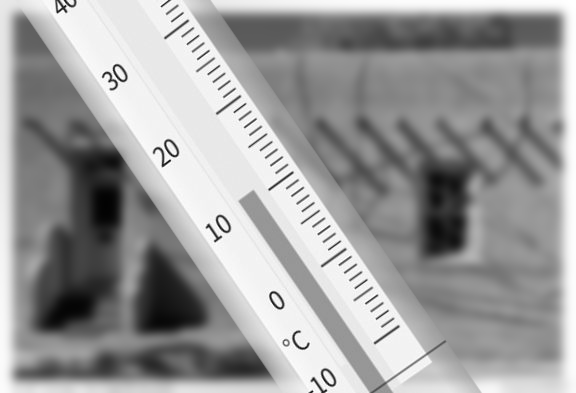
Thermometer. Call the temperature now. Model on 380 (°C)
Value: 11 (°C)
